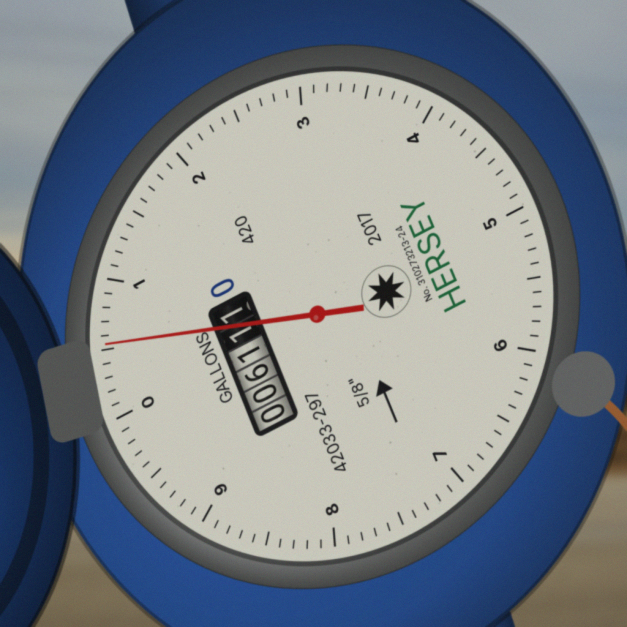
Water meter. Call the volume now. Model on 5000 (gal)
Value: 61110.5 (gal)
